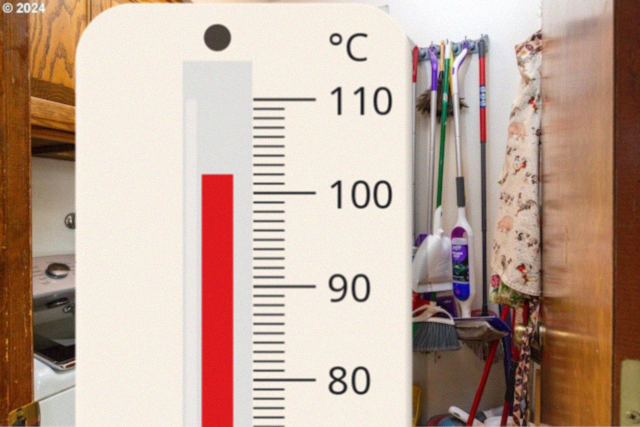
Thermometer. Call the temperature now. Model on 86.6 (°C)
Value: 102 (°C)
